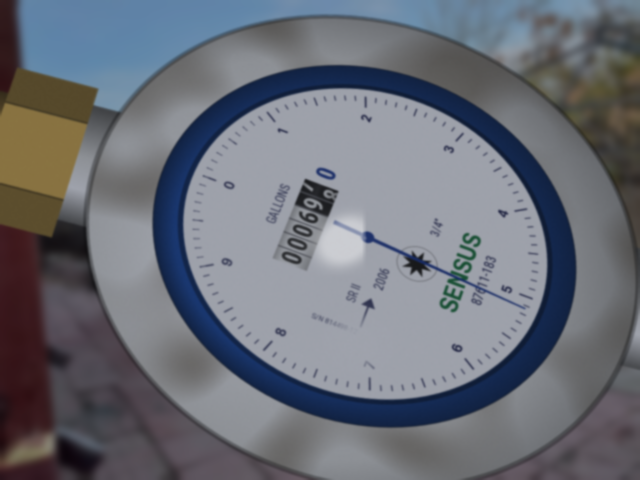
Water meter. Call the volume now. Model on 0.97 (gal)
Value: 6975.1 (gal)
